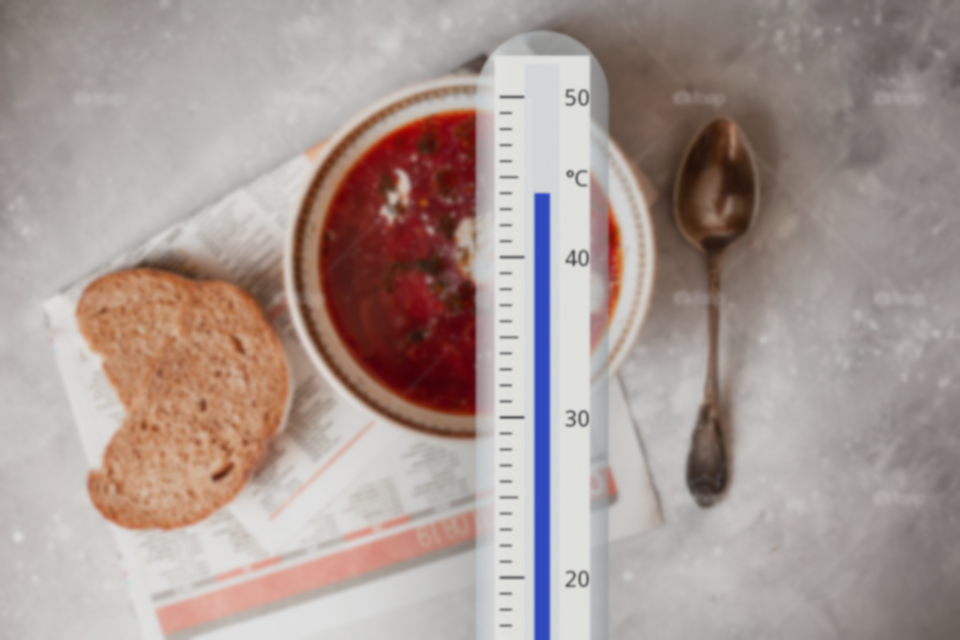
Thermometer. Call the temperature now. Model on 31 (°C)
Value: 44 (°C)
